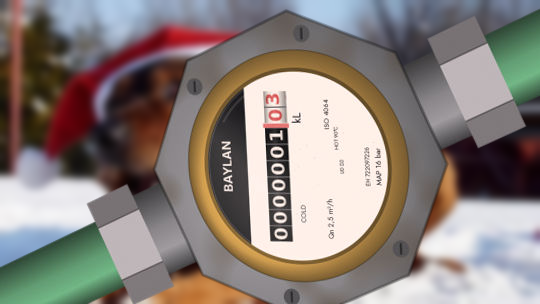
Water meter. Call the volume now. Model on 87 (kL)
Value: 1.03 (kL)
